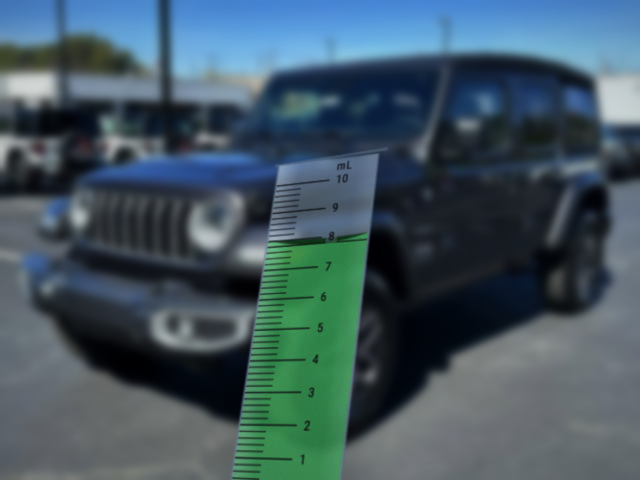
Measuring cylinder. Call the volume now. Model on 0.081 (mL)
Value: 7.8 (mL)
